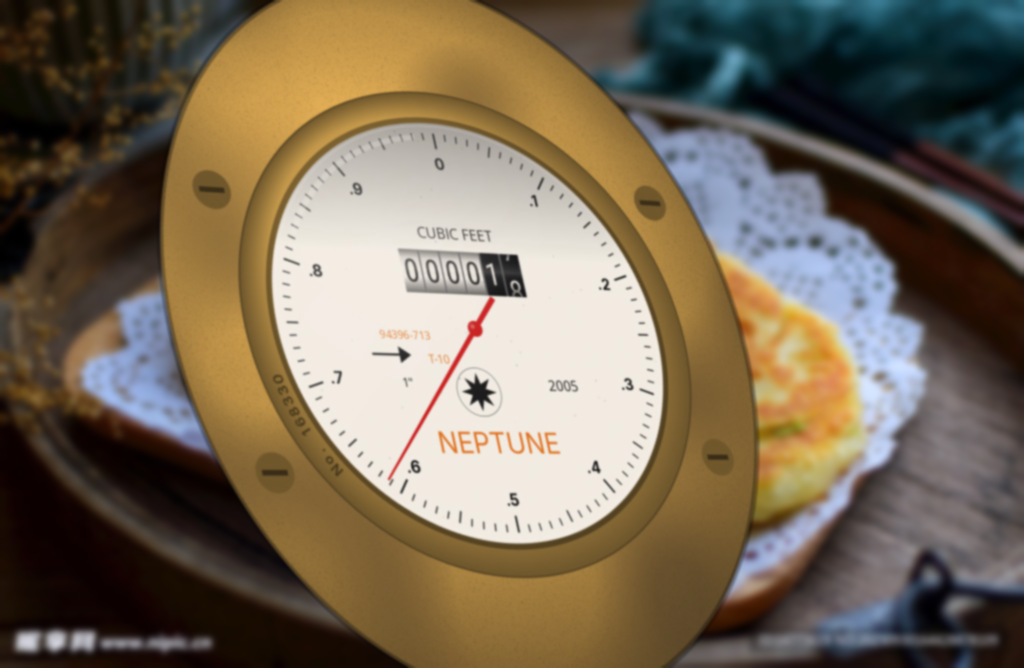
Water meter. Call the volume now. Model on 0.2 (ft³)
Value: 17.61 (ft³)
